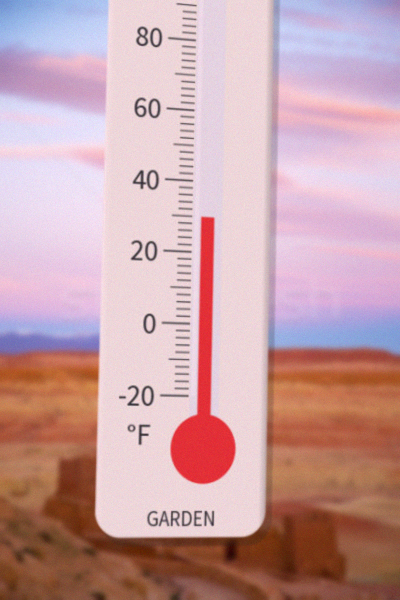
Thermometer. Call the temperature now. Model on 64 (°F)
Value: 30 (°F)
